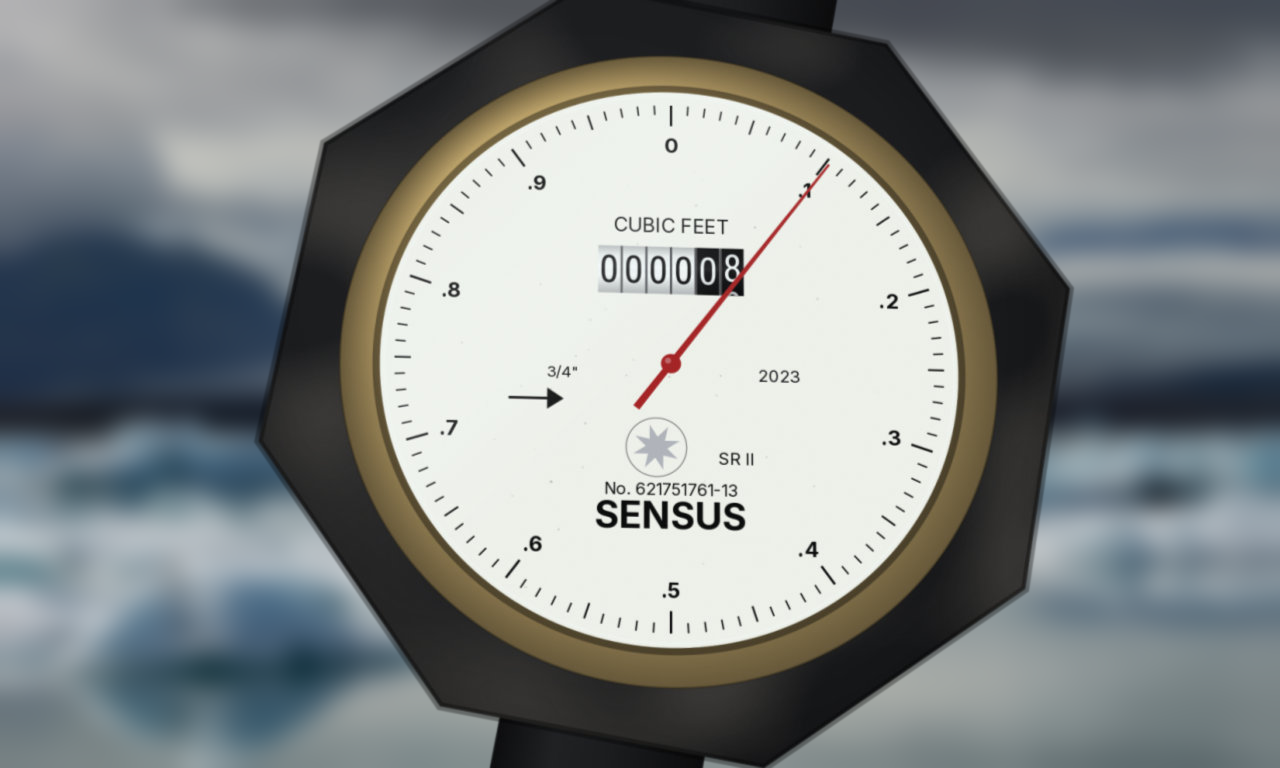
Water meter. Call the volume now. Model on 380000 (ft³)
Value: 8.10 (ft³)
